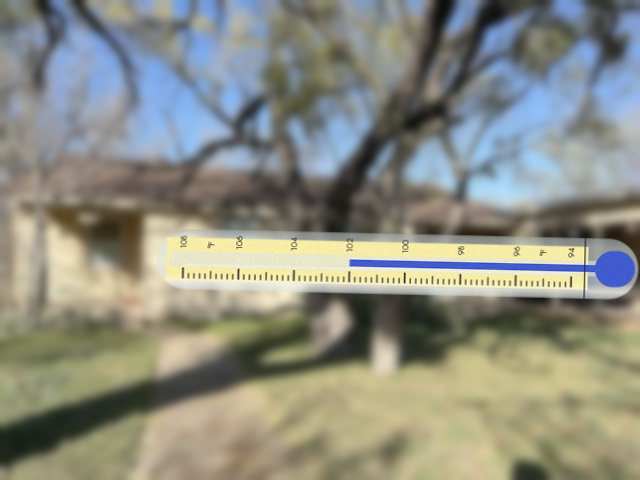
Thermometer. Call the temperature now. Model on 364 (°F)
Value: 102 (°F)
